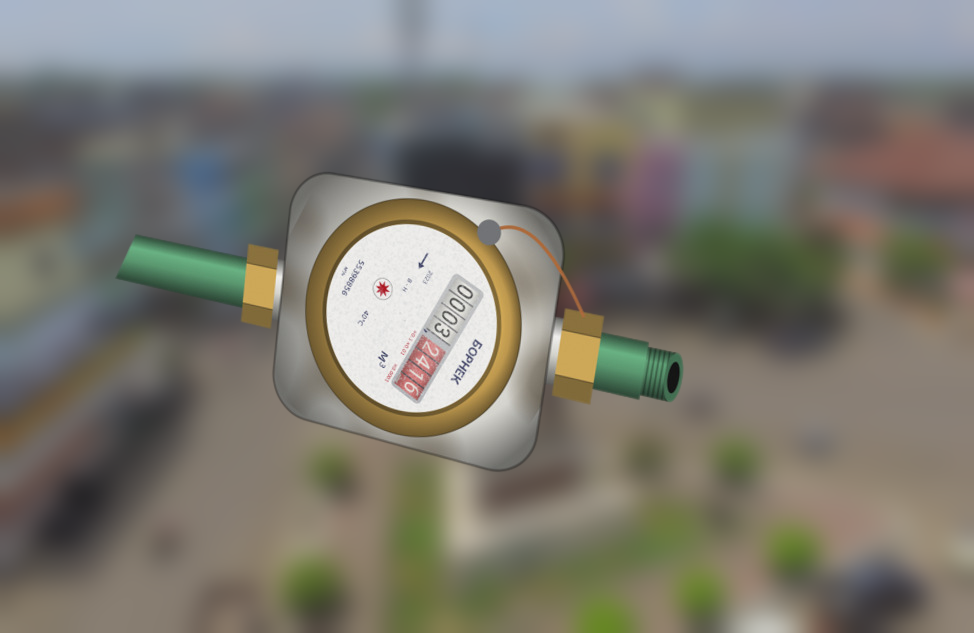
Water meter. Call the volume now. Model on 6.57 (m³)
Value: 3.2416 (m³)
